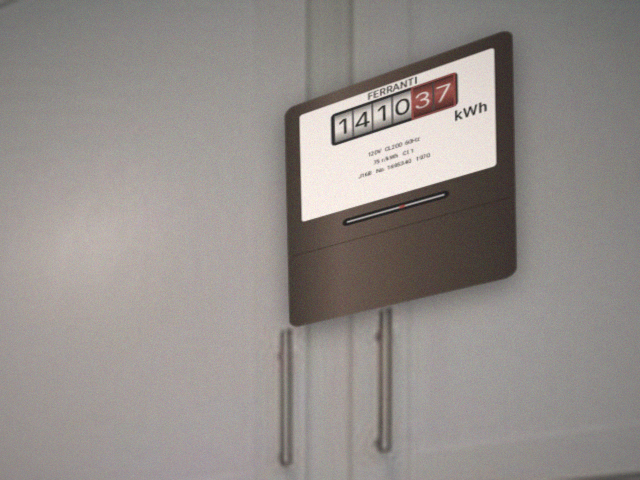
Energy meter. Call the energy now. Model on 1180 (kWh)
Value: 1410.37 (kWh)
